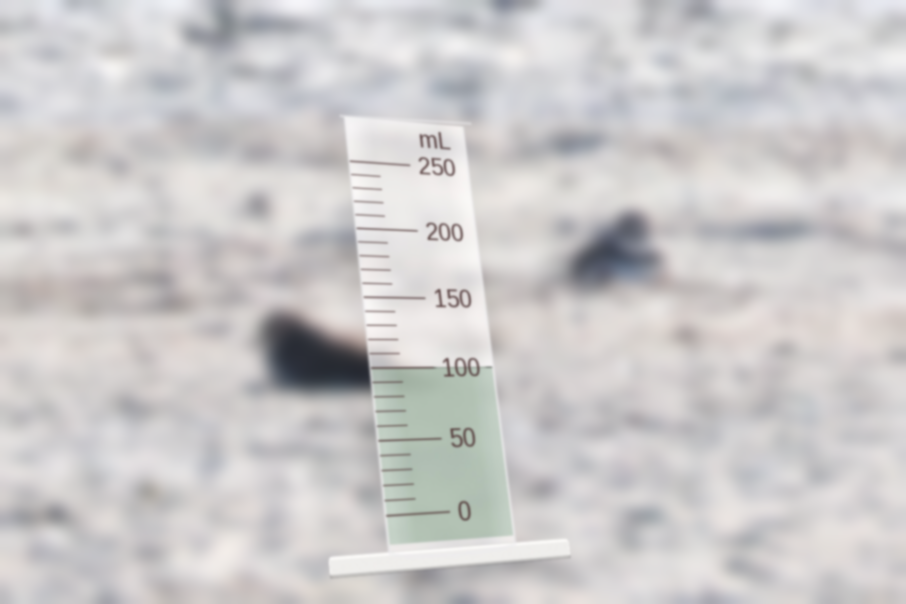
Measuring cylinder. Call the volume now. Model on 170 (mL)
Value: 100 (mL)
